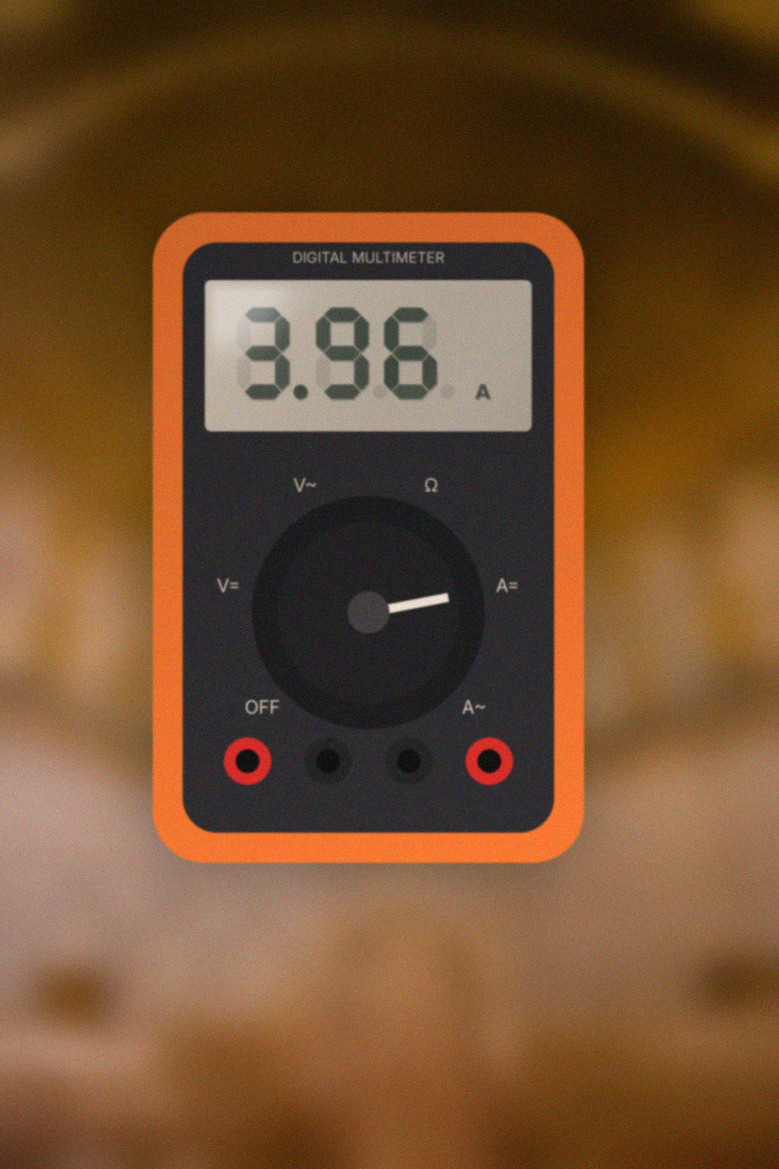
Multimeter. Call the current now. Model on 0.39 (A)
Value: 3.96 (A)
